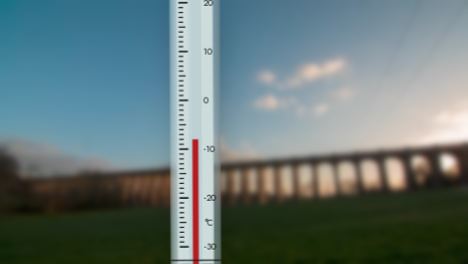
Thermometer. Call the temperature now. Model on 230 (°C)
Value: -8 (°C)
